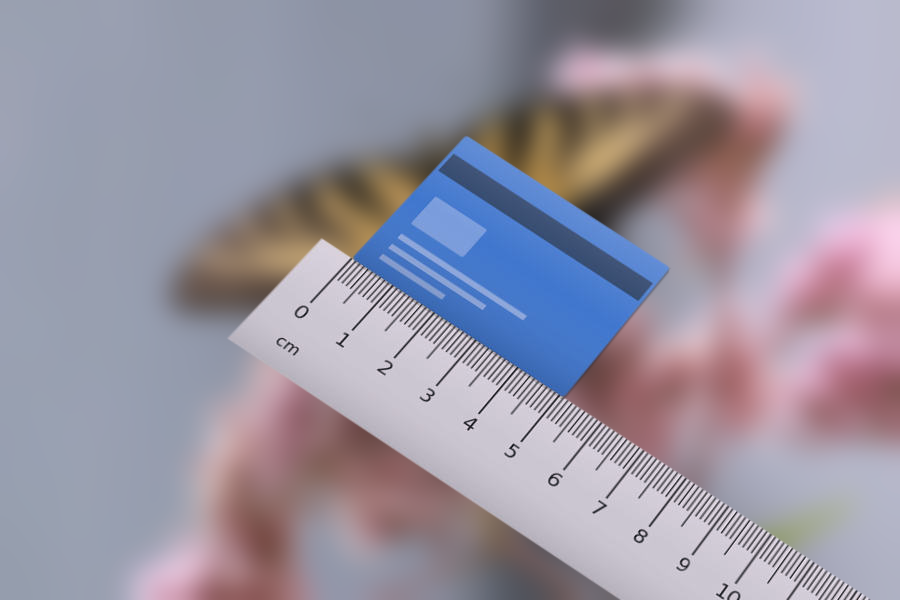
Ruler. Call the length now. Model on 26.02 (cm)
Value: 5.1 (cm)
